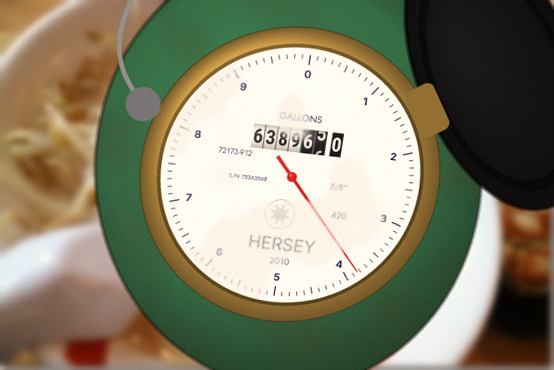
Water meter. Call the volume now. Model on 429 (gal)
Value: 6389653.8 (gal)
